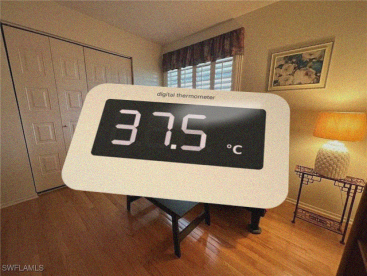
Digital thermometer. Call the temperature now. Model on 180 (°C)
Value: 37.5 (°C)
